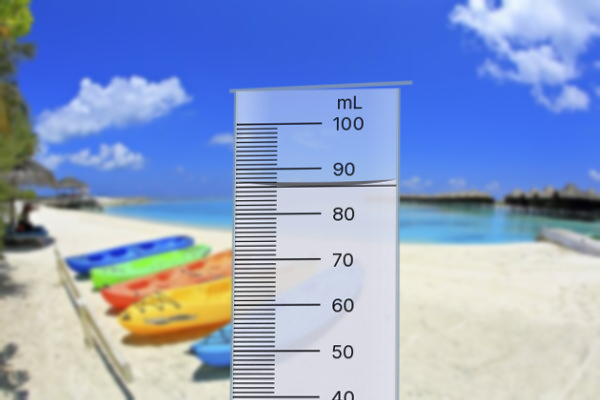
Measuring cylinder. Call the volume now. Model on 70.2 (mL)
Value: 86 (mL)
